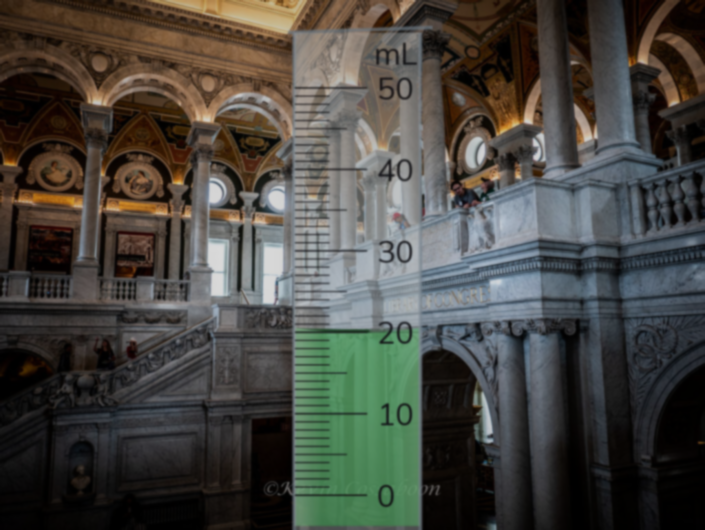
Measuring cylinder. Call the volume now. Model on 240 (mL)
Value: 20 (mL)
